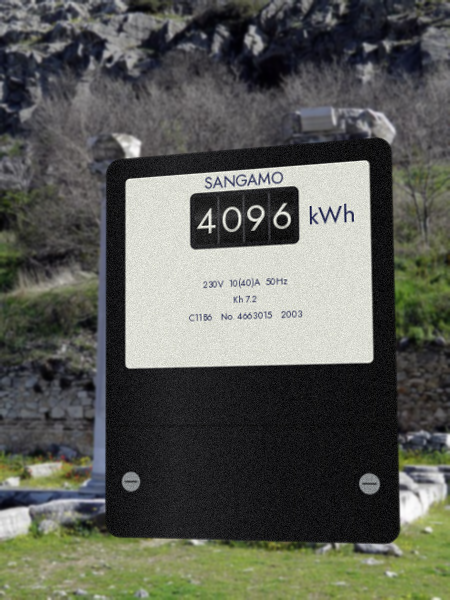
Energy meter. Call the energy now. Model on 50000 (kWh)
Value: 4096 (kWh)
